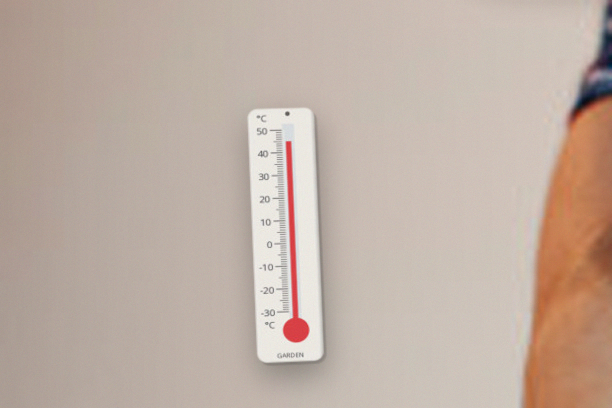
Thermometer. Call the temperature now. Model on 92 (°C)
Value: 45 (°C)
